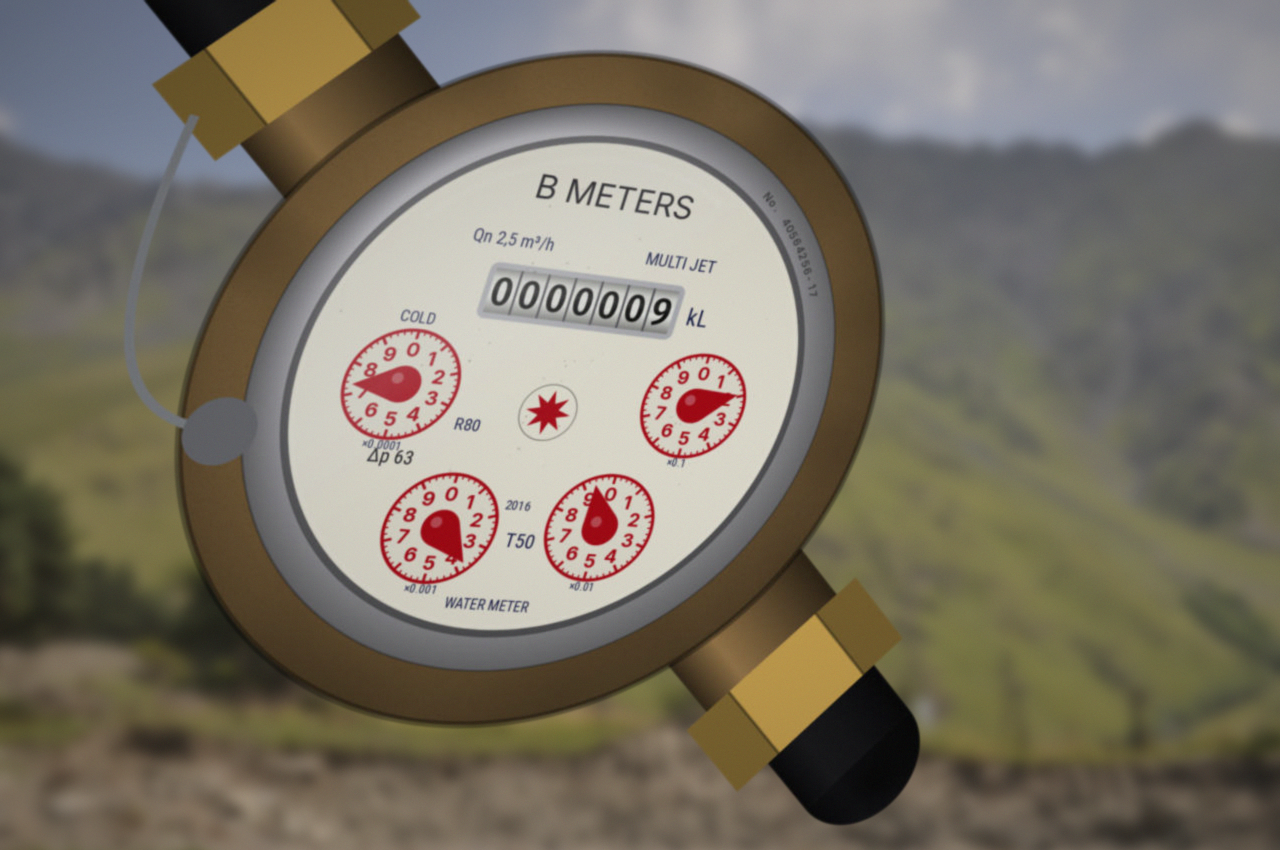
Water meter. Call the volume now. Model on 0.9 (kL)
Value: 9.1937 (kL)
